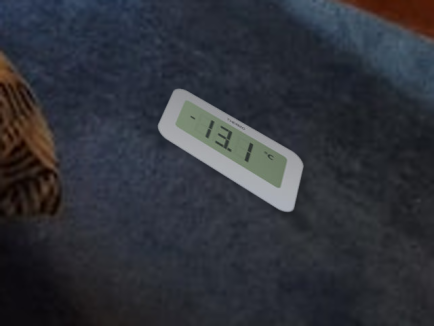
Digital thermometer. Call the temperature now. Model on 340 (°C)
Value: -13.1 (°C)
